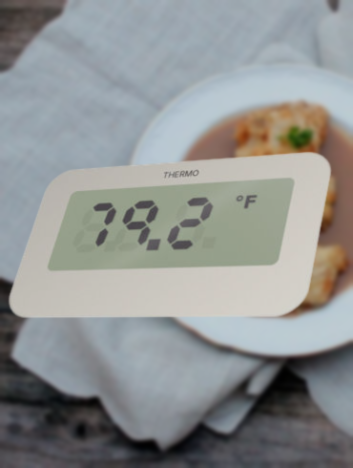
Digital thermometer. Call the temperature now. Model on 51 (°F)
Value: 79.2 (°F)
